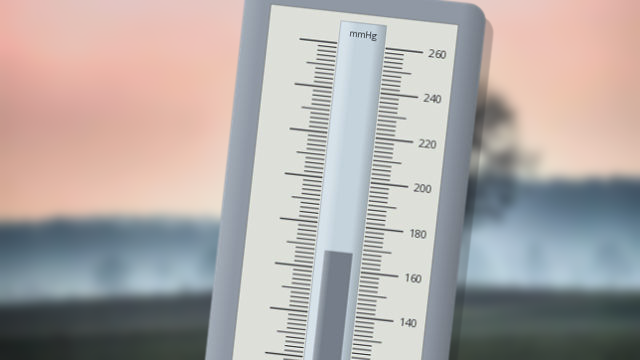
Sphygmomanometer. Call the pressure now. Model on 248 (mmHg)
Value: 168 (mmHg)
